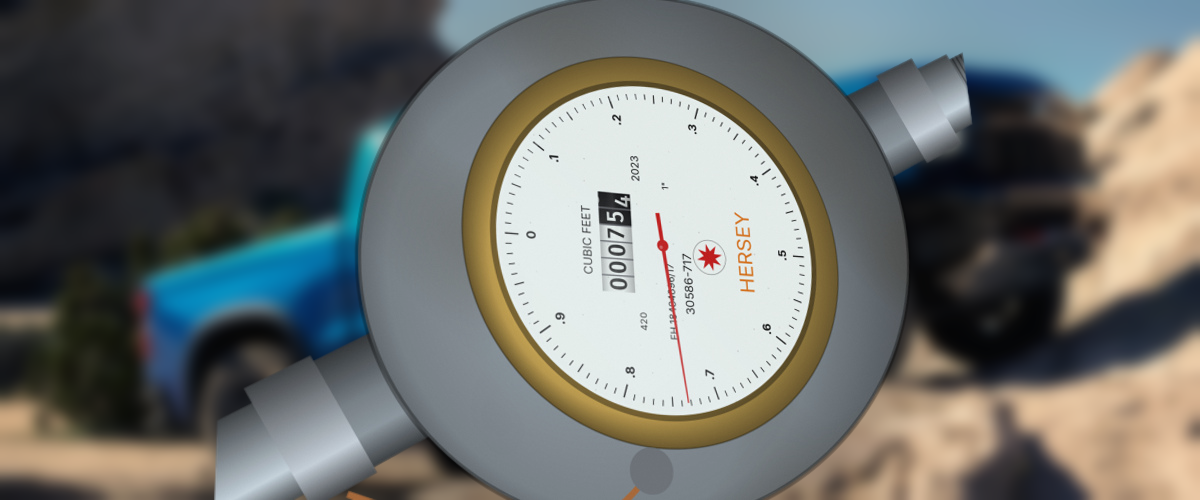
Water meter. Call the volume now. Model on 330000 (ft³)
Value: 753.73 (ft³)
